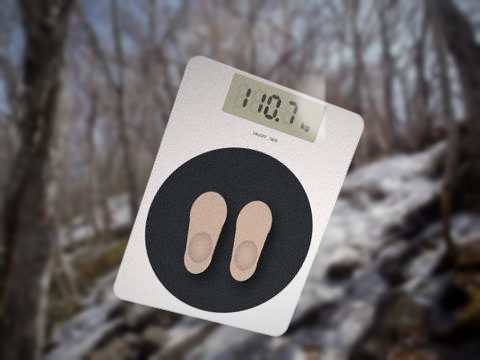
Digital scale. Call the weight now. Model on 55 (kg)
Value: 110.7 (kg)
